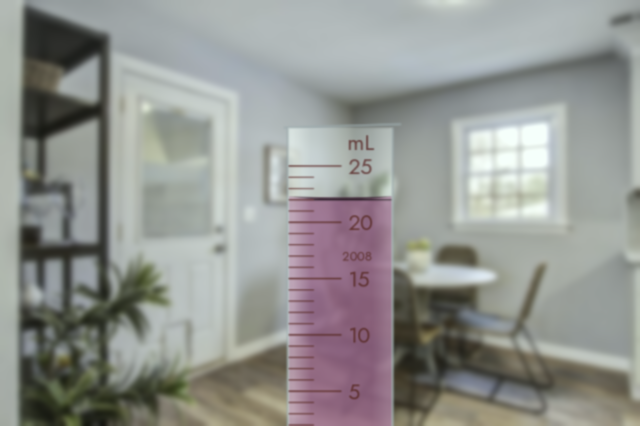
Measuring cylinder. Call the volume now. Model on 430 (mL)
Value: 22 (mL)
